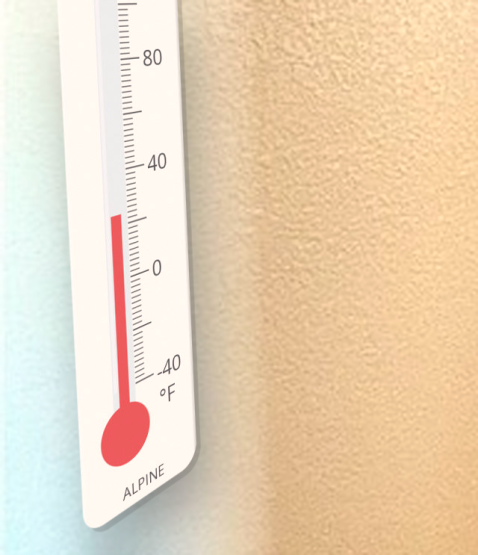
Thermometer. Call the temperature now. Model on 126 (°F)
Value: 24 (°F)
